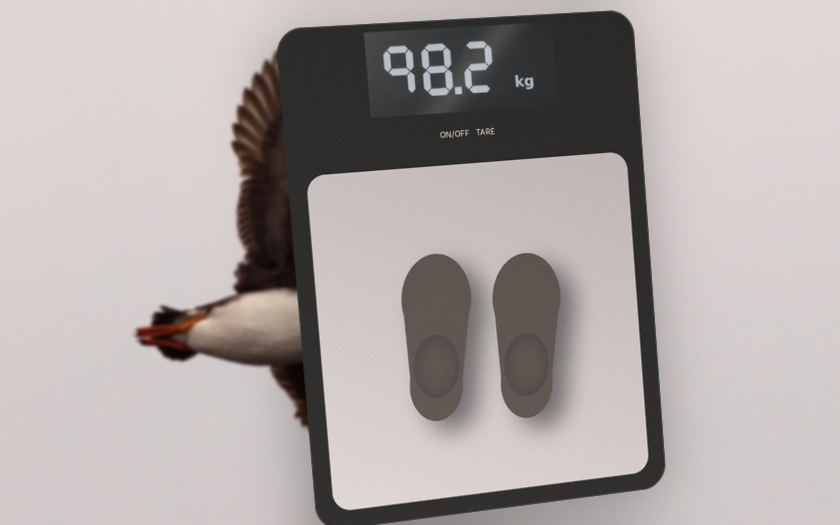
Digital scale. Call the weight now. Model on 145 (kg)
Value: 98.2 (kg)
